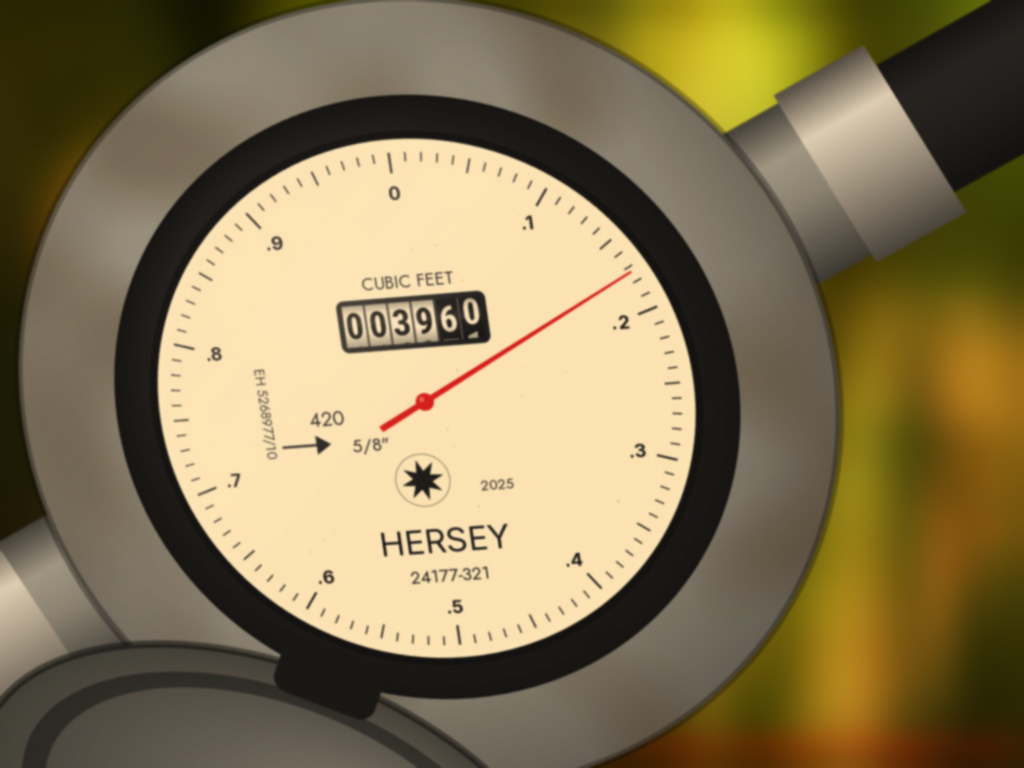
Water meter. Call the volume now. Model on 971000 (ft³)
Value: 3960.17 (ft³)
